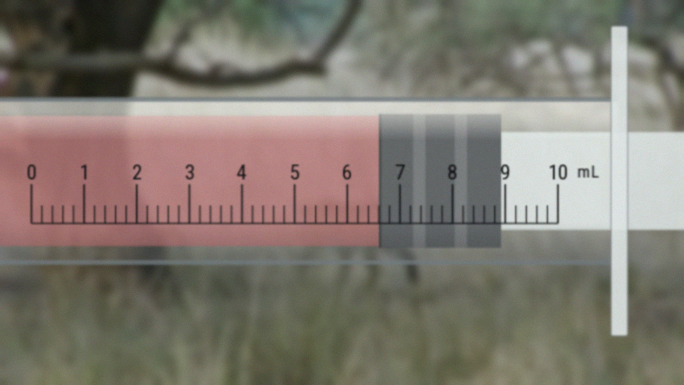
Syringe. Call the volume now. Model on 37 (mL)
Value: 6.6 (mL)
